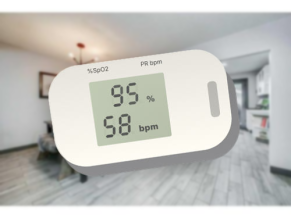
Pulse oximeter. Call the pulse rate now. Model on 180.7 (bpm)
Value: 58 (bpm)
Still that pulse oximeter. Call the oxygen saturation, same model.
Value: 95 (%)
